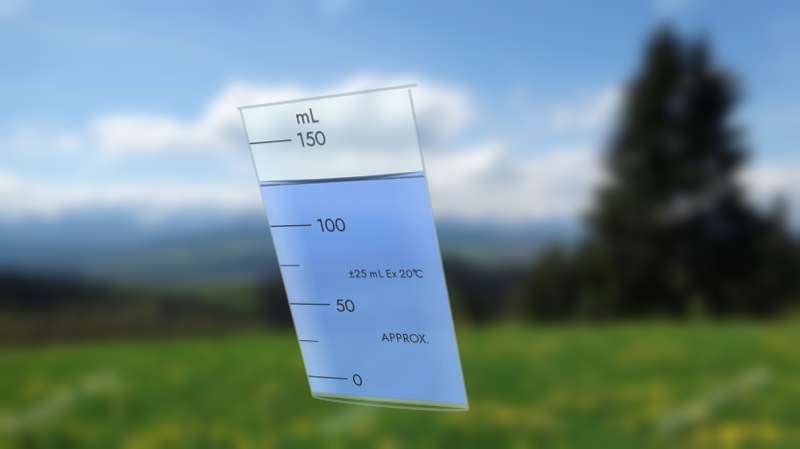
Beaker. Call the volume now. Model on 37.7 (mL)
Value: 125 (mL)
